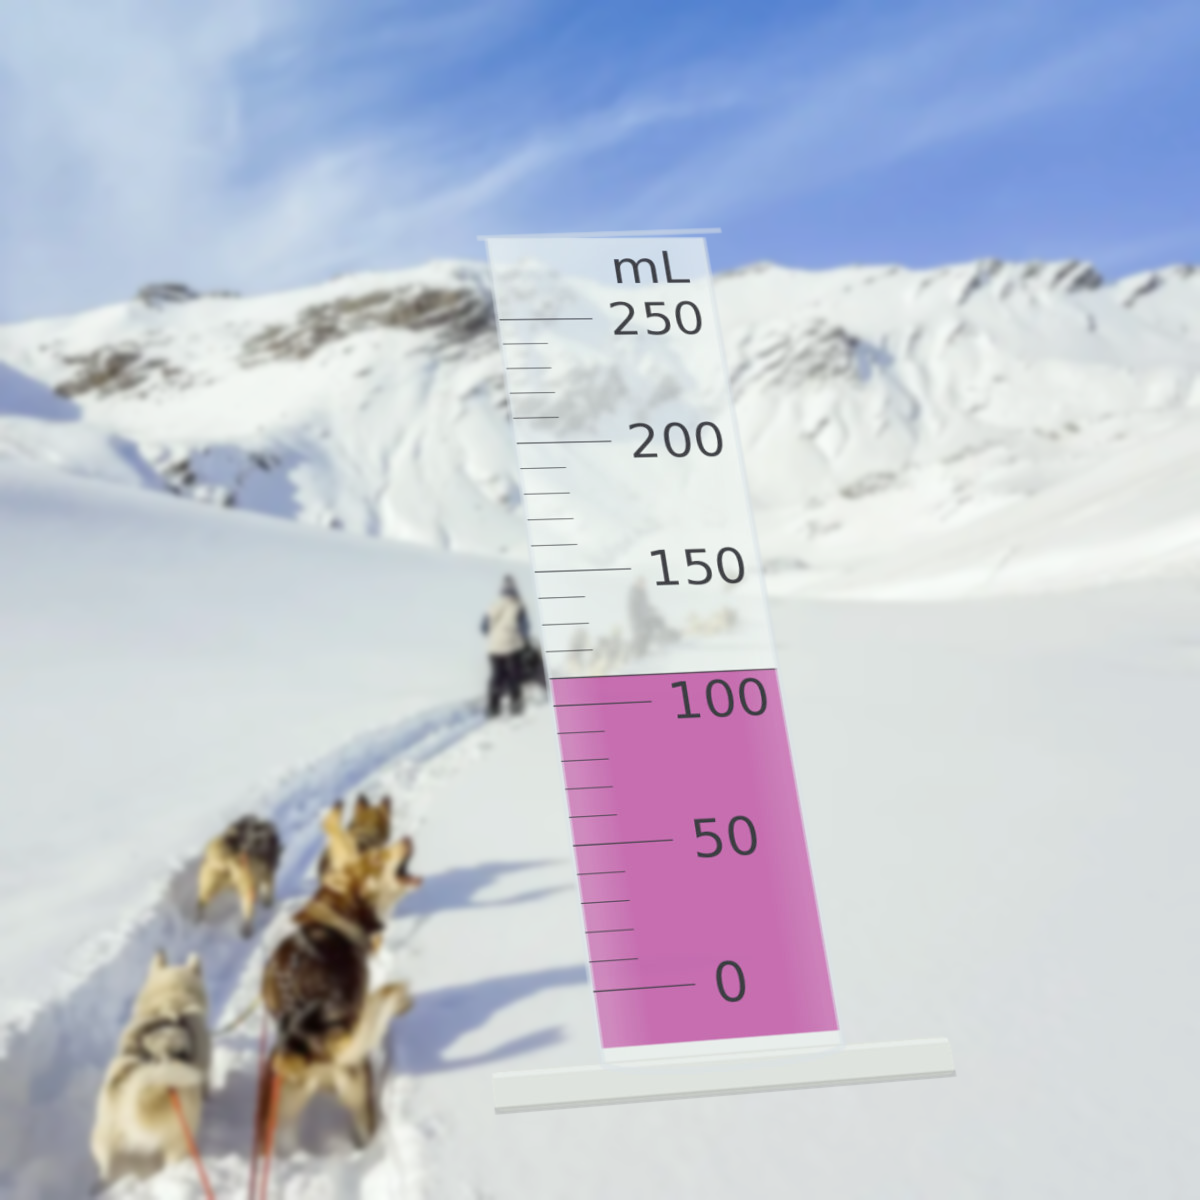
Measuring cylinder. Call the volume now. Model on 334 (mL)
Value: 110 (mL)
